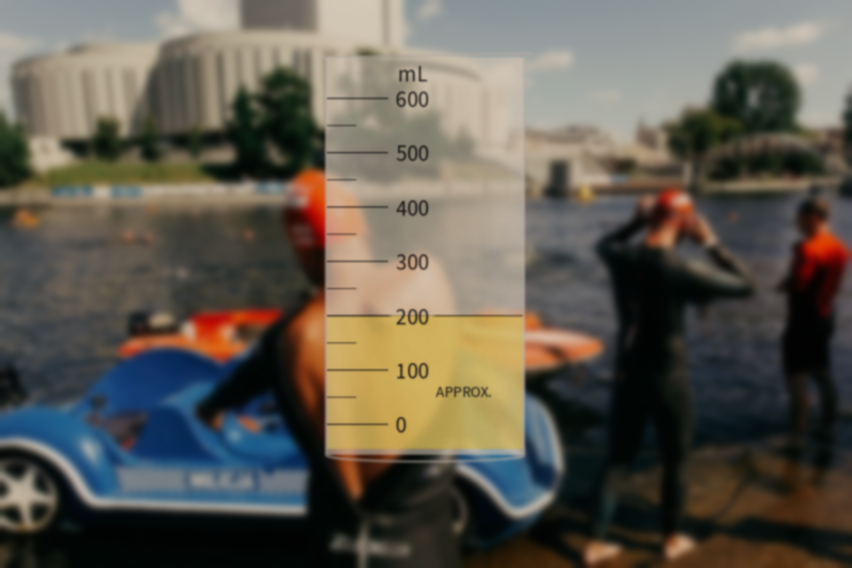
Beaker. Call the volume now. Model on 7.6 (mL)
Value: 200 (mL)
